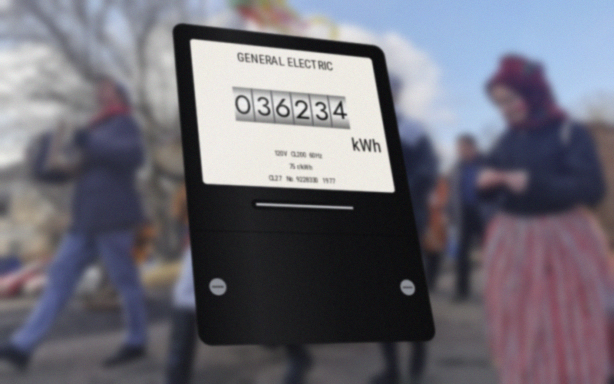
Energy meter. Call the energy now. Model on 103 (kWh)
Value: 36234 (kWh)
